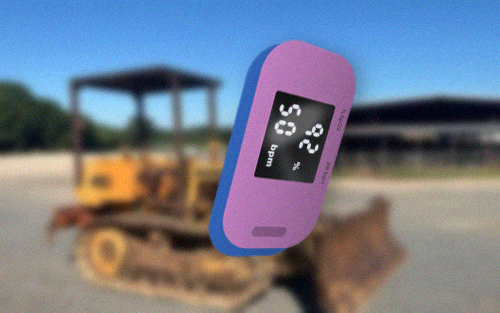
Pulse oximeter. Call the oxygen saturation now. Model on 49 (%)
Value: 92 (%)
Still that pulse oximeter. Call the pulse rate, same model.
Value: 50 (bpm)
